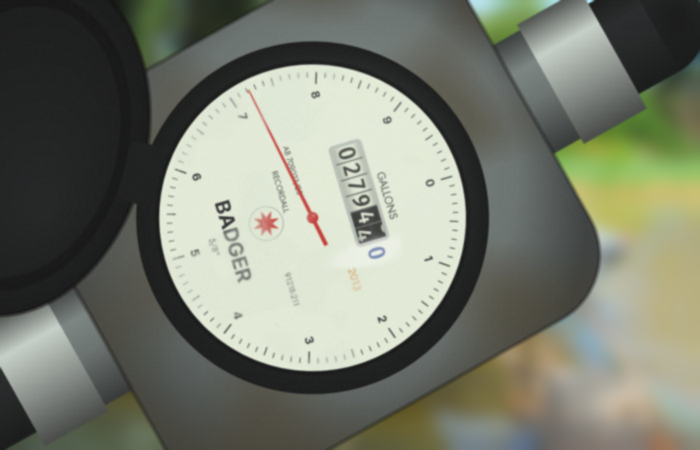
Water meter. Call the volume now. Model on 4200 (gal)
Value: 279437.2 (gal)
